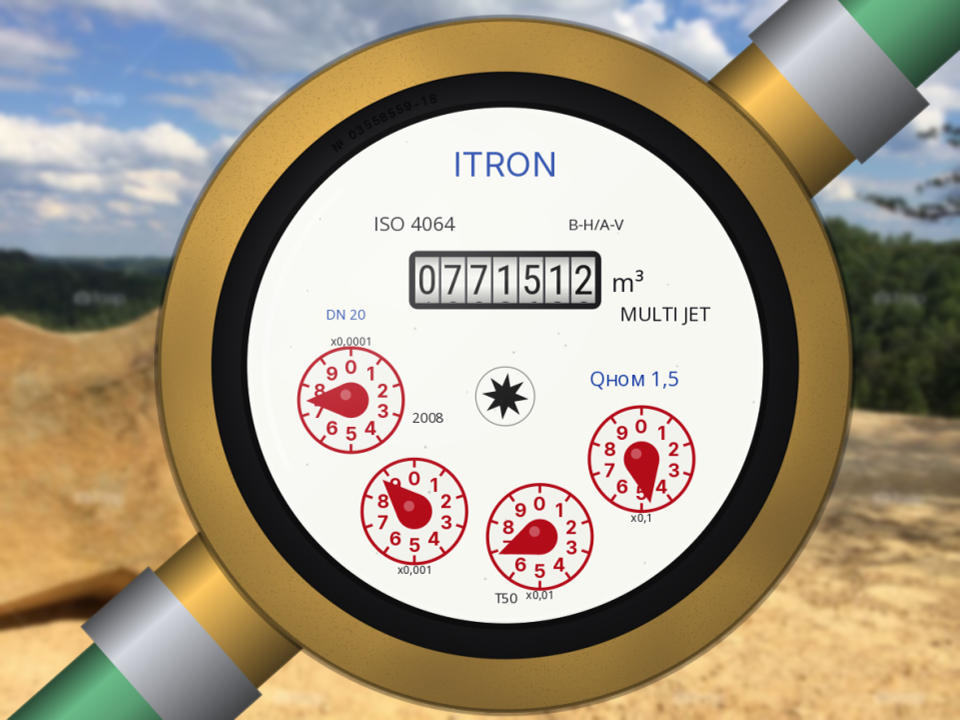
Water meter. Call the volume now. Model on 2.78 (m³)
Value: 771512.4687 (m³)
